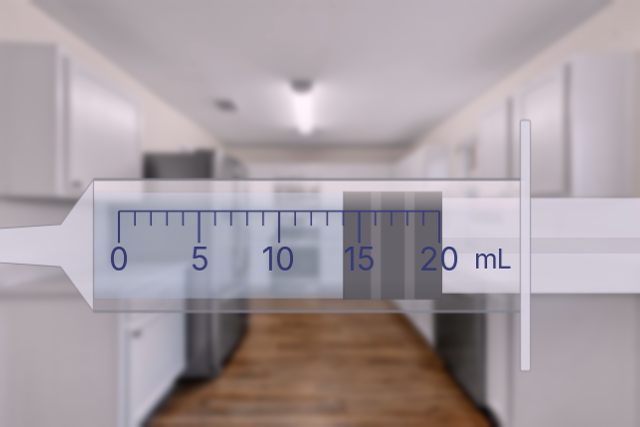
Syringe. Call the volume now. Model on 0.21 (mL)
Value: 14 (mL)
